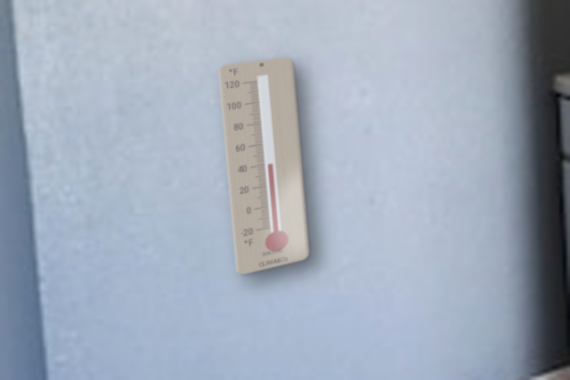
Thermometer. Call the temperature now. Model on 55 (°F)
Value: 40 (°F)
